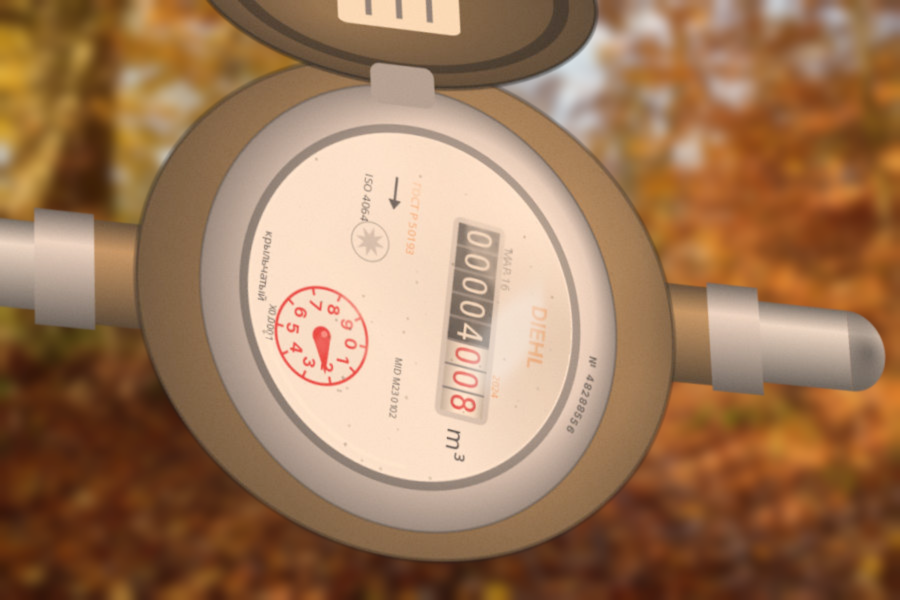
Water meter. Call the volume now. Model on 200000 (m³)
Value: 4.0082 (m³)
